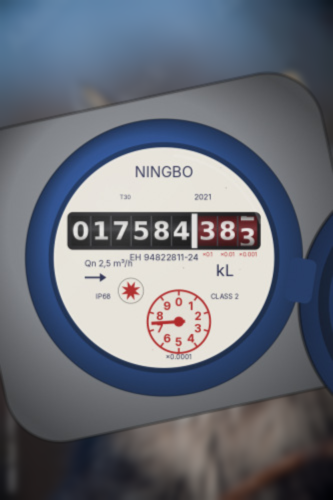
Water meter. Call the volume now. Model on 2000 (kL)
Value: 17584.3827 (kL)
